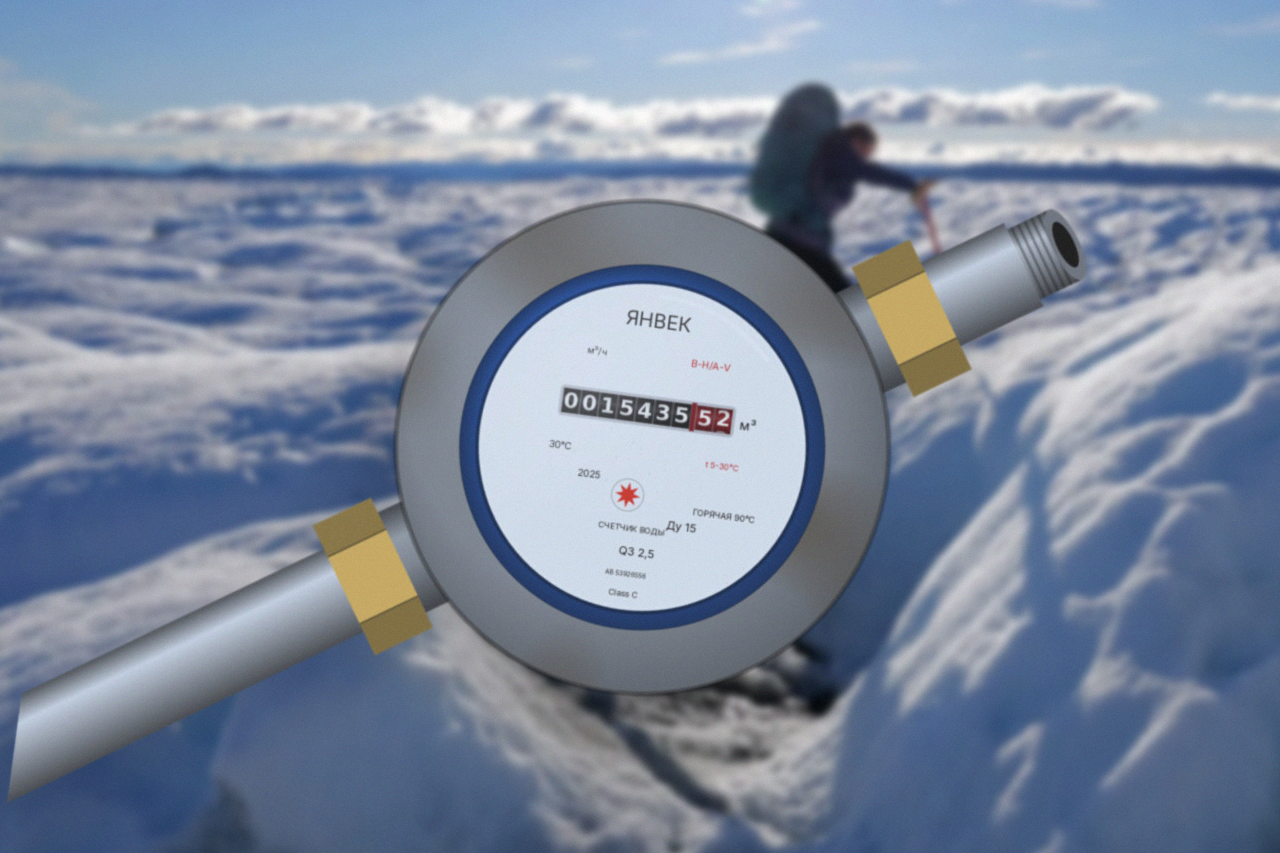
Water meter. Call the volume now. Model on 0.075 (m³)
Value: 15435.52 (m³)
